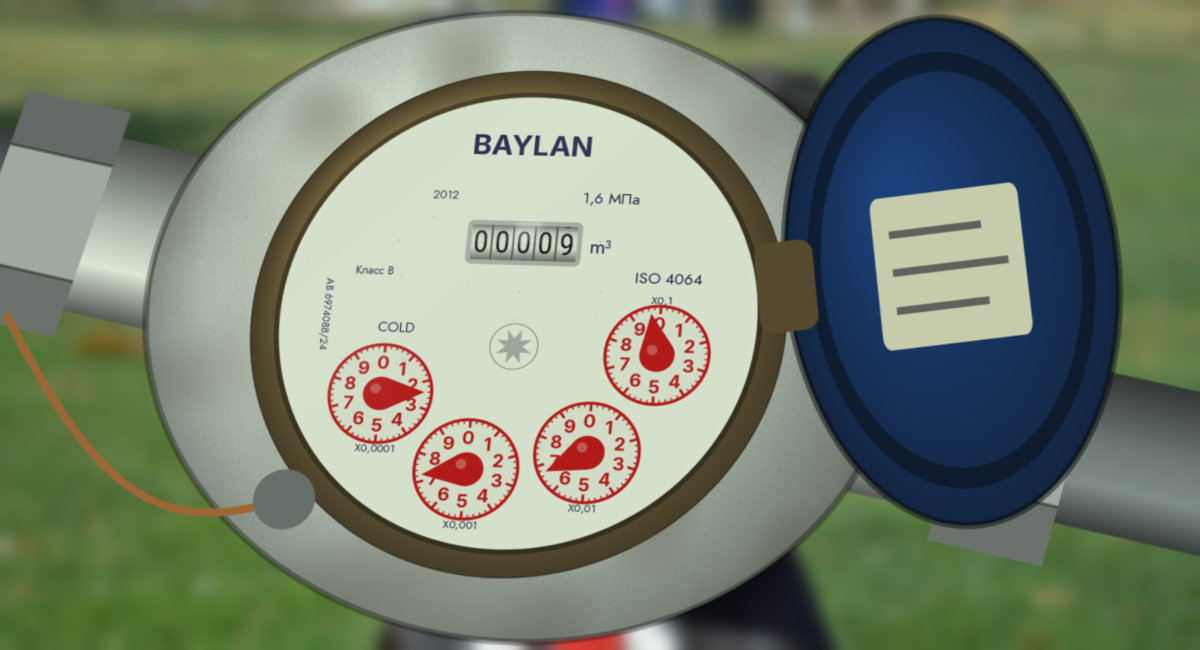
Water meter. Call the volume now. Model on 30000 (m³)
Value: 8.9672 (m³)
